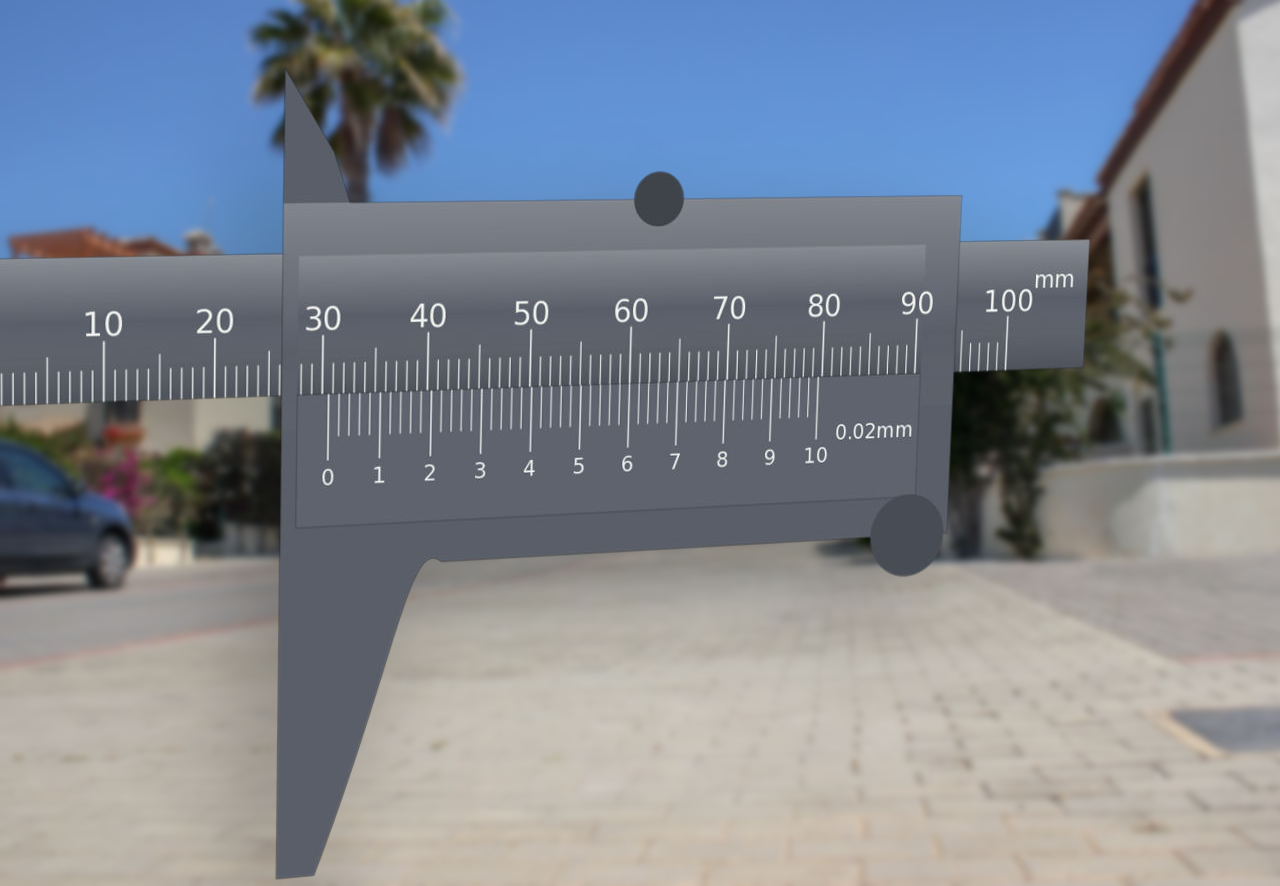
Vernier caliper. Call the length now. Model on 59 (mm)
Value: 30.6 (mm)
